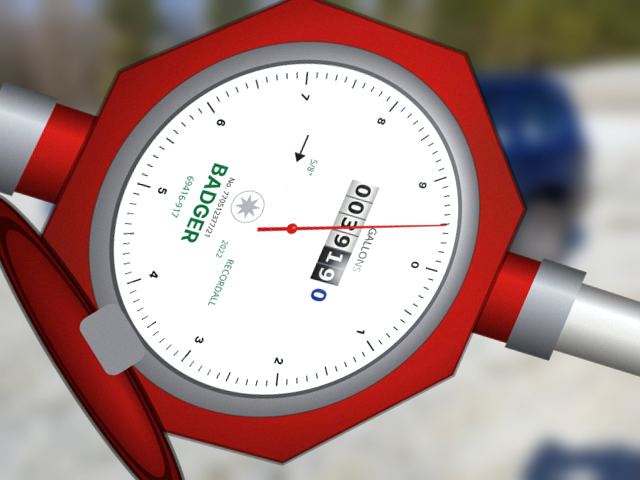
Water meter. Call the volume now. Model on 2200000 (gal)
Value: 39189.5 (gal)
